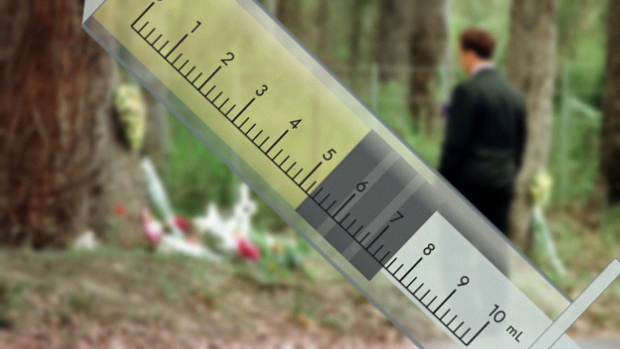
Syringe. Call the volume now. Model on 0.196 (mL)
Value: 5.3 (mL)
